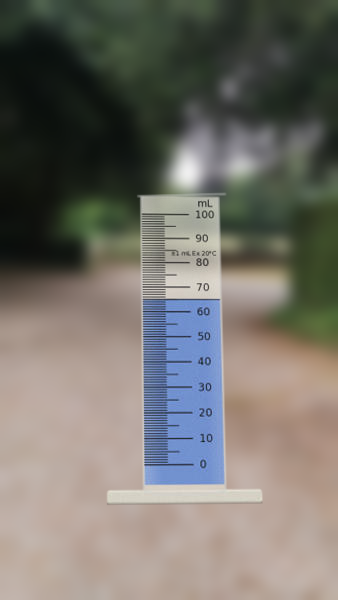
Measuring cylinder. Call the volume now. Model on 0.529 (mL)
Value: 65 (mL)
